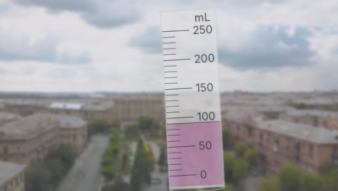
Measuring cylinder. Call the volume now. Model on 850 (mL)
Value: 90 (mL)
